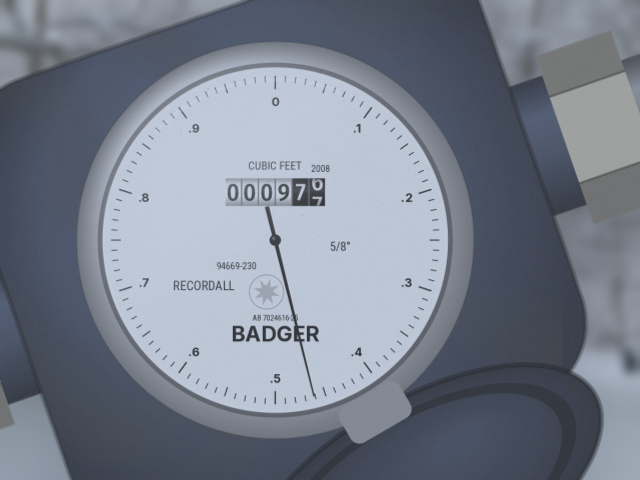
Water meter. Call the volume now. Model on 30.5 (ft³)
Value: 976.46 (ft³)
